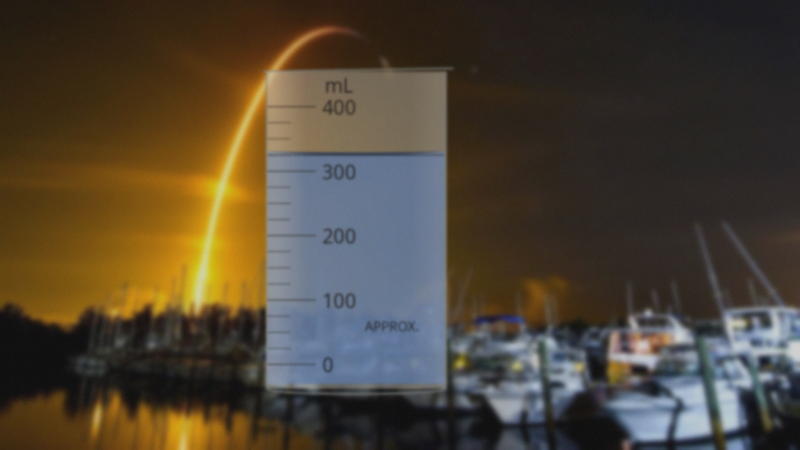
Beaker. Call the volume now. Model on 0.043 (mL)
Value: 325 (mL)
